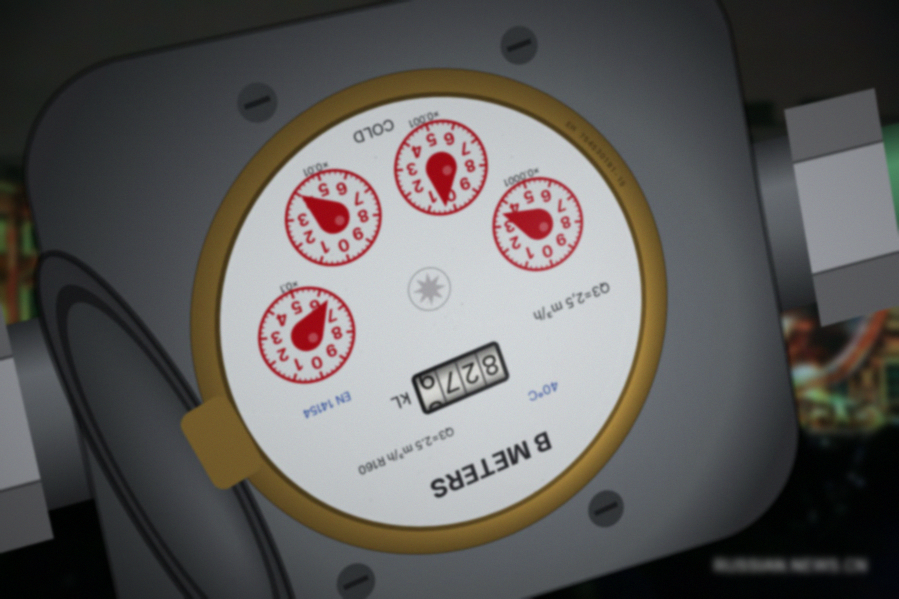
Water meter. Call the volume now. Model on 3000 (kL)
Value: 8278.6403 (kL)
